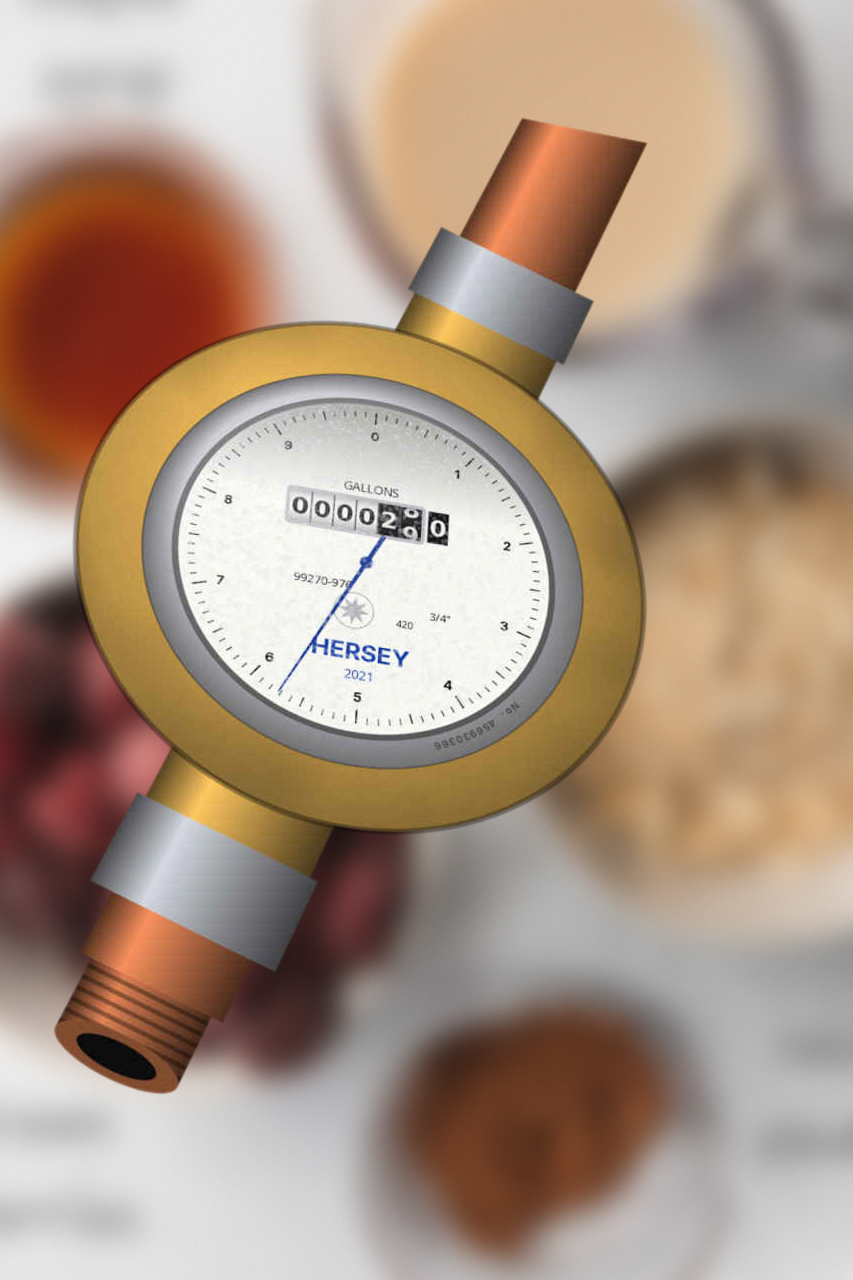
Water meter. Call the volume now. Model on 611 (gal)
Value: 285.7 (gal)
